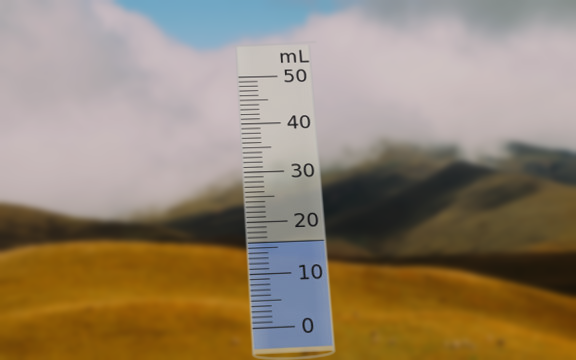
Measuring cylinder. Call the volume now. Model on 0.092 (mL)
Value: 16 (mL)
